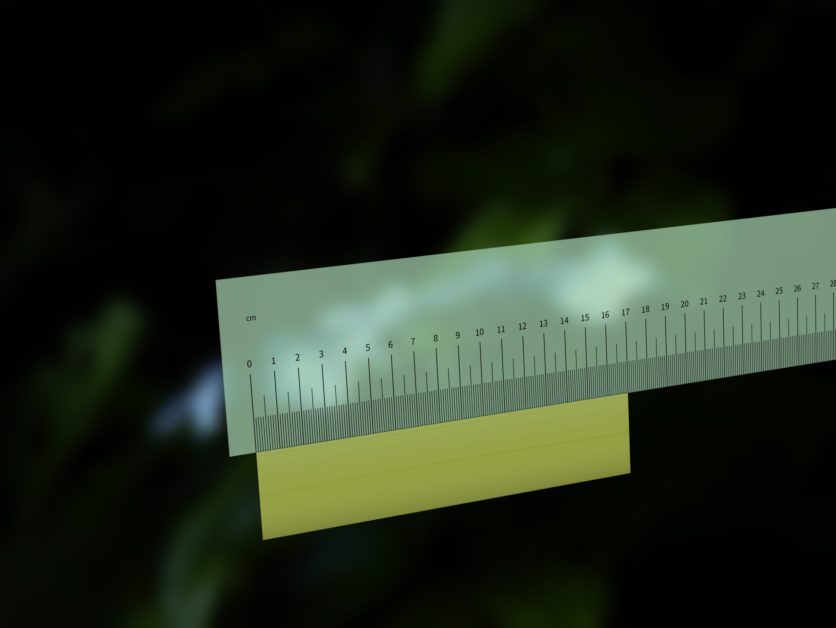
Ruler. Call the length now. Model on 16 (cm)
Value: 17 (cm)
